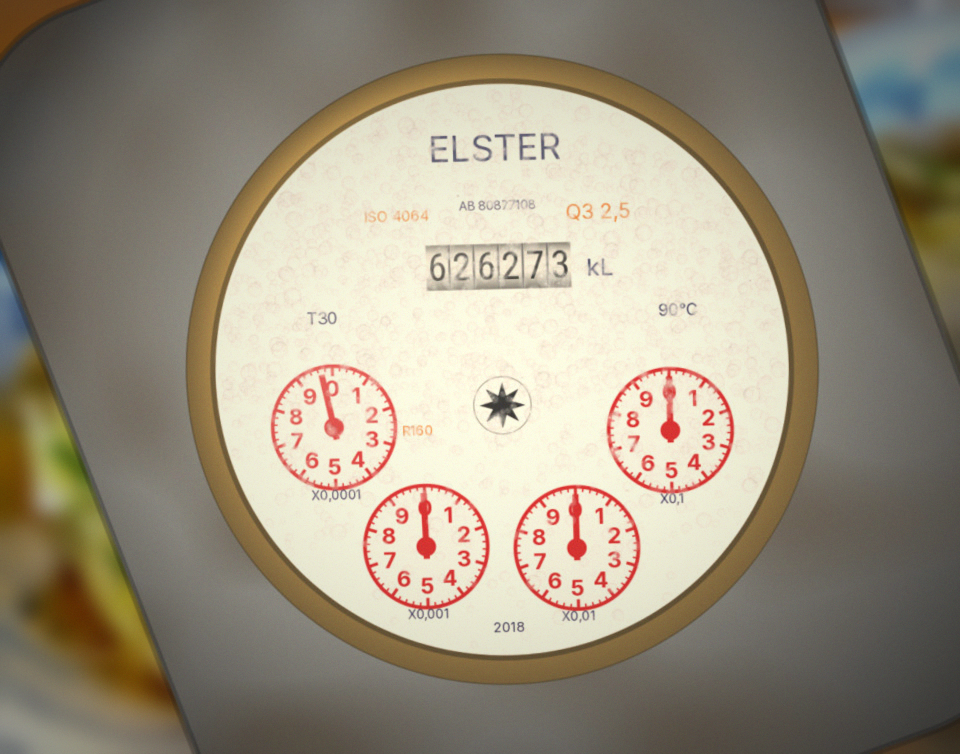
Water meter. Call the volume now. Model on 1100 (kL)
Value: 626272.9999 (kL)
